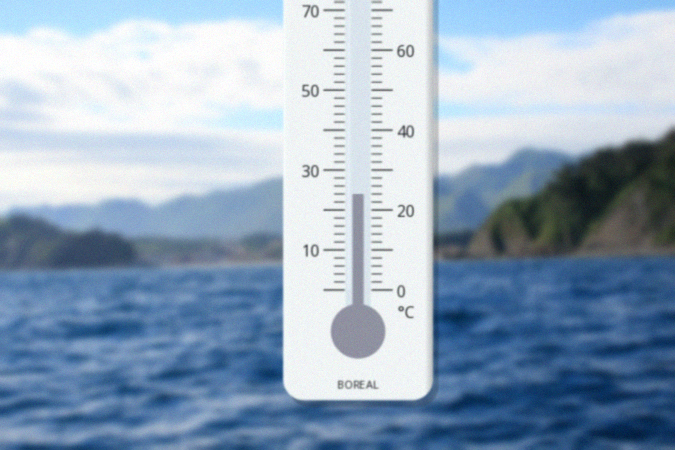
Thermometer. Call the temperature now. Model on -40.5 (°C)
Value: 24 (°C)
